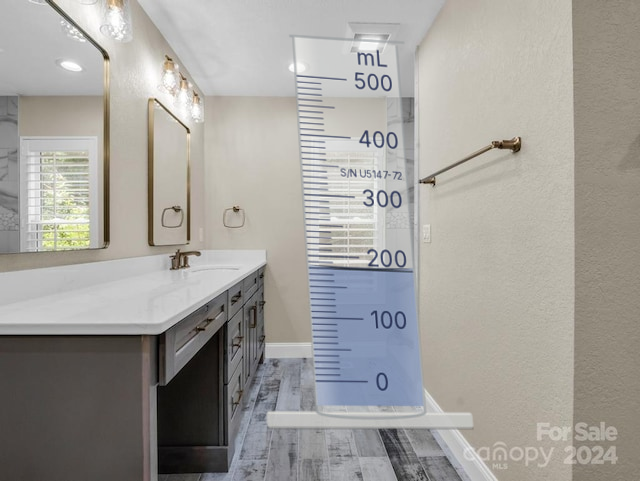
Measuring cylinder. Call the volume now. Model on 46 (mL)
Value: 180 (mL)
